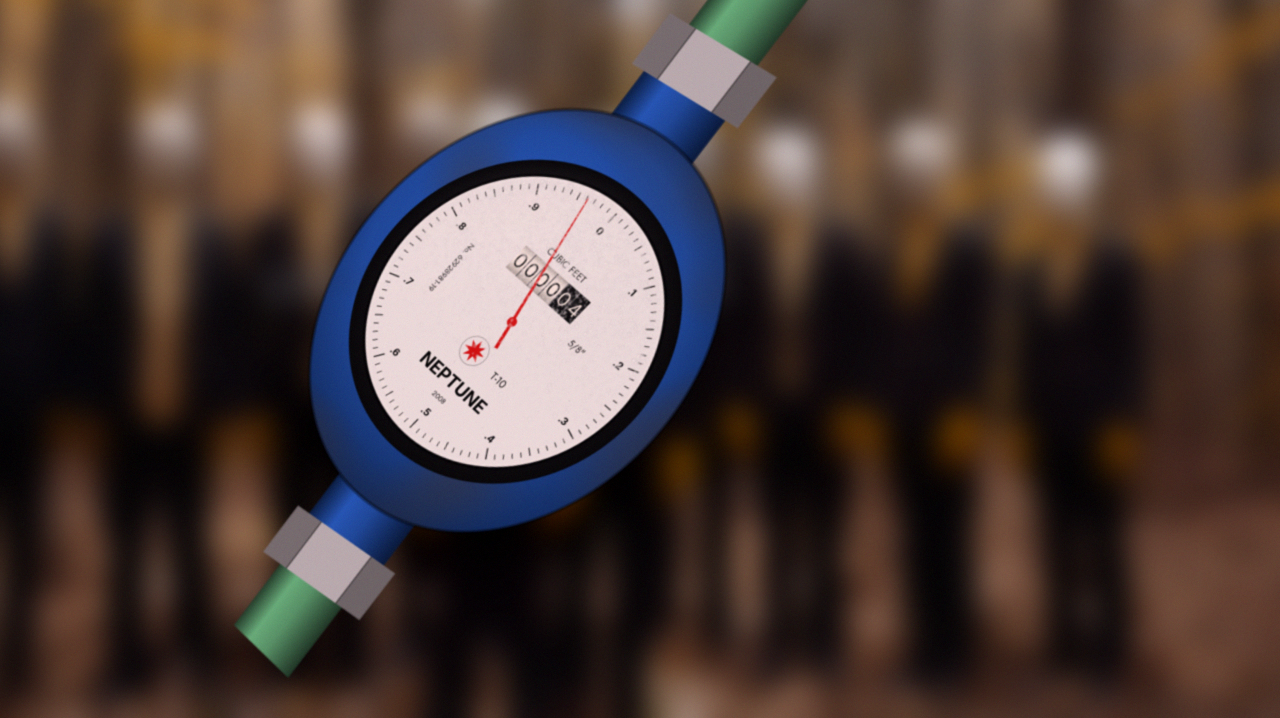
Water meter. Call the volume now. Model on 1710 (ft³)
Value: 3.96 (ft³)
